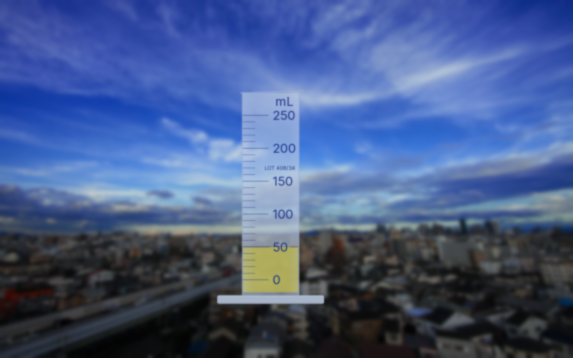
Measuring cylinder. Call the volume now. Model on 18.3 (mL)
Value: 50 (mL)
